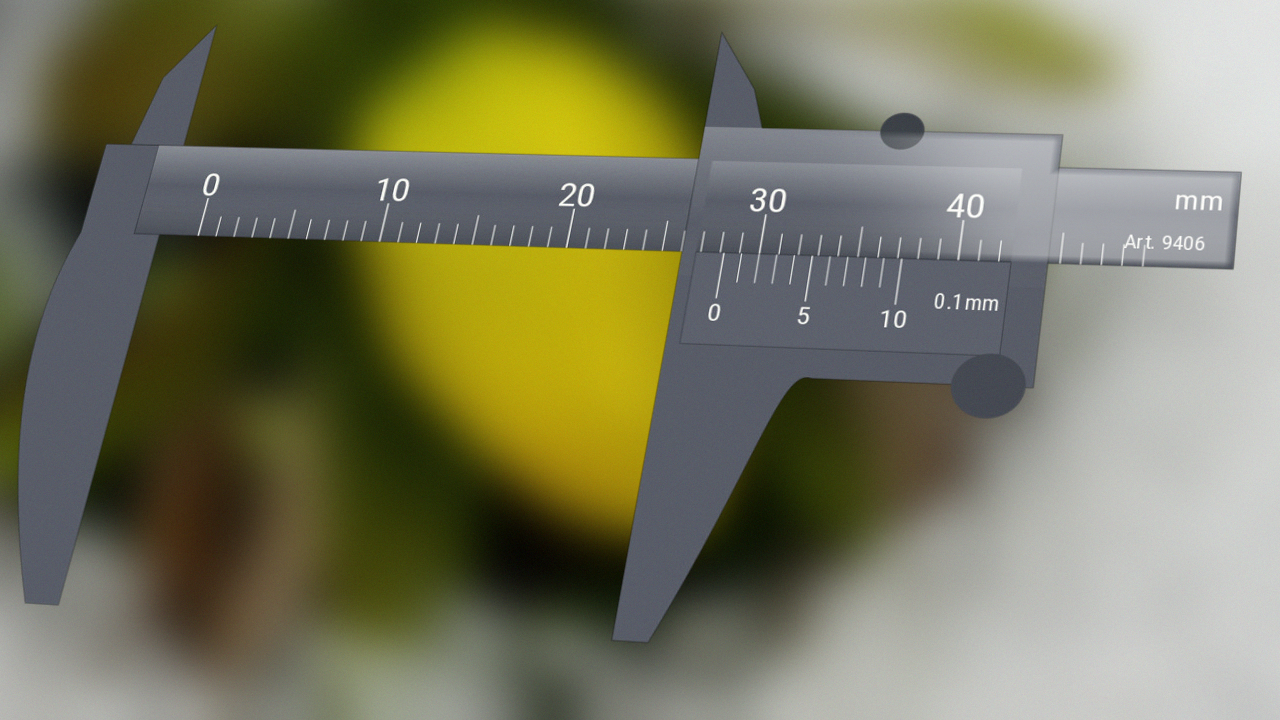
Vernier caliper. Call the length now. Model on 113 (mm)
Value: 28.2 (mm)
